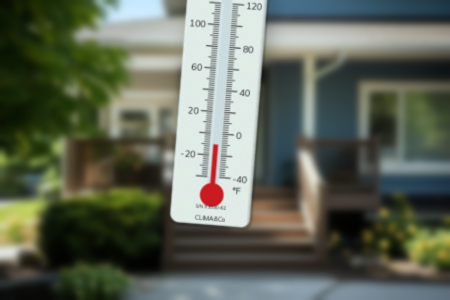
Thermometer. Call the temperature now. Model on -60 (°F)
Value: -10 (°F)
